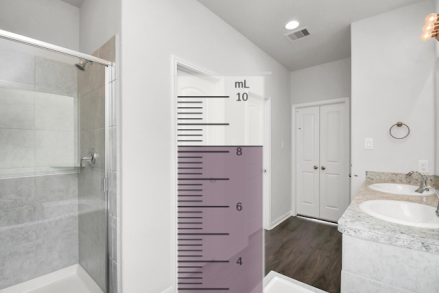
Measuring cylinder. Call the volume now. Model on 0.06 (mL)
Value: 8.2 (mL)
